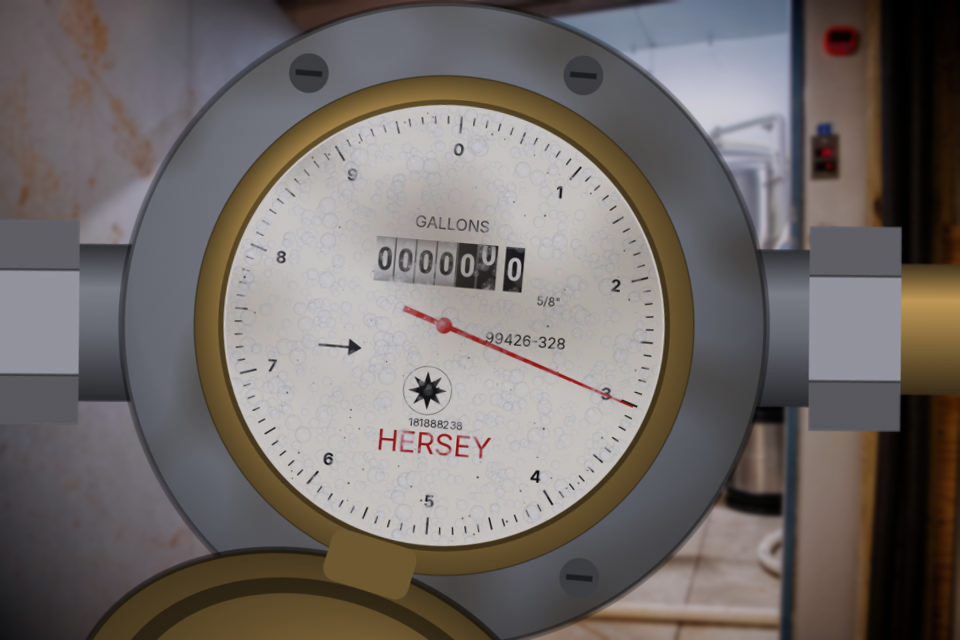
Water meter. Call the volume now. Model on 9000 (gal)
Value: 3.0 (gal)
